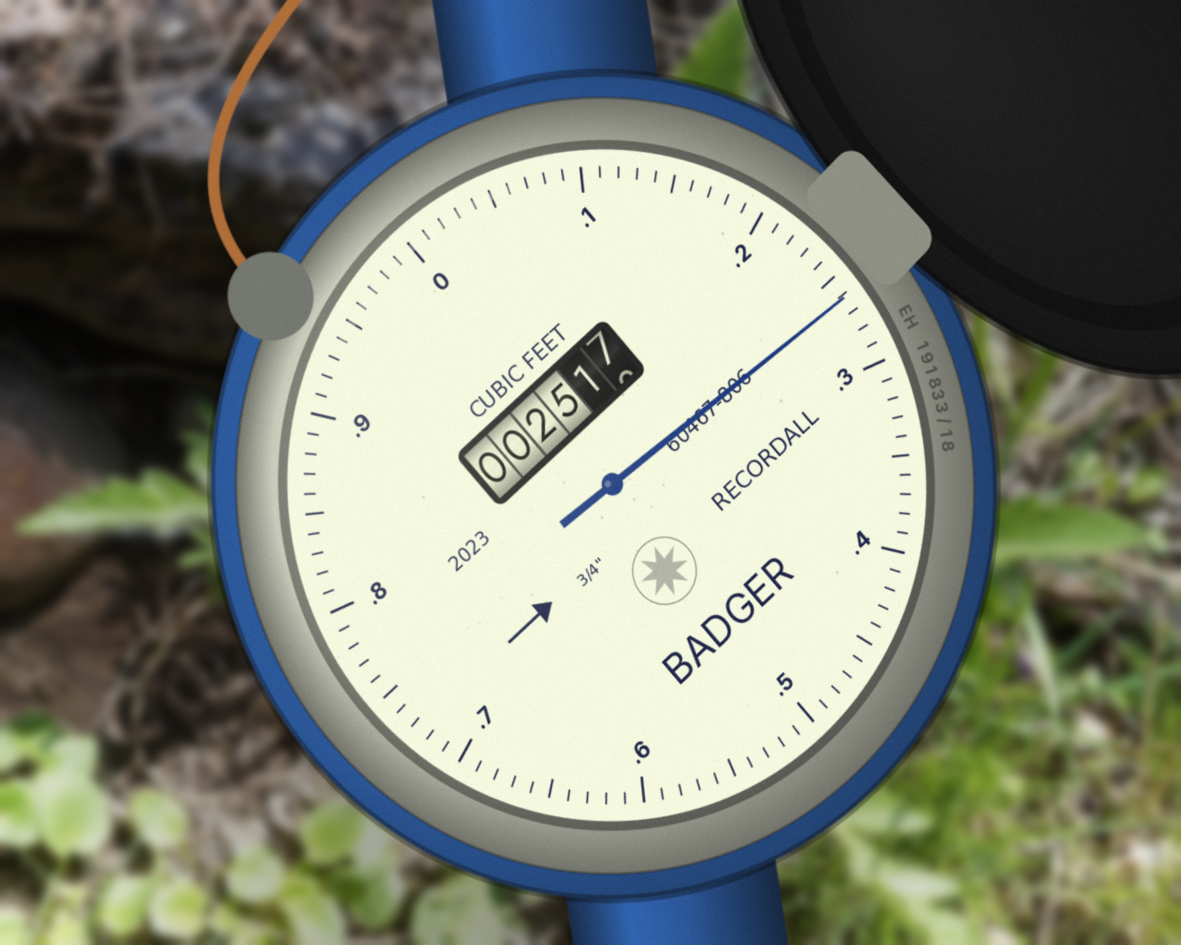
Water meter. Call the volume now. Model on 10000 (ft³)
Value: 2517.26 (ft³)
